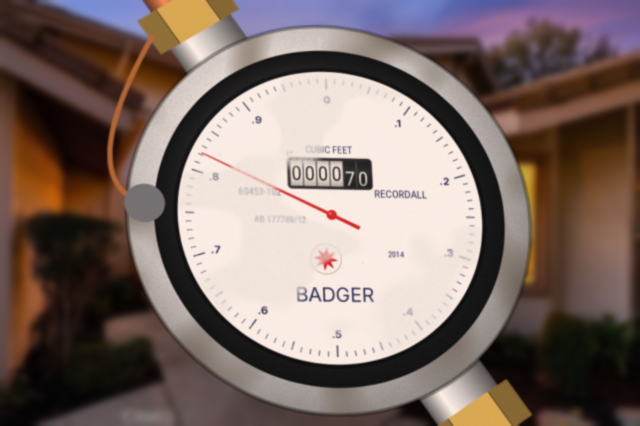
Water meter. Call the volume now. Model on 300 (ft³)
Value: 69.82 (ft³)
